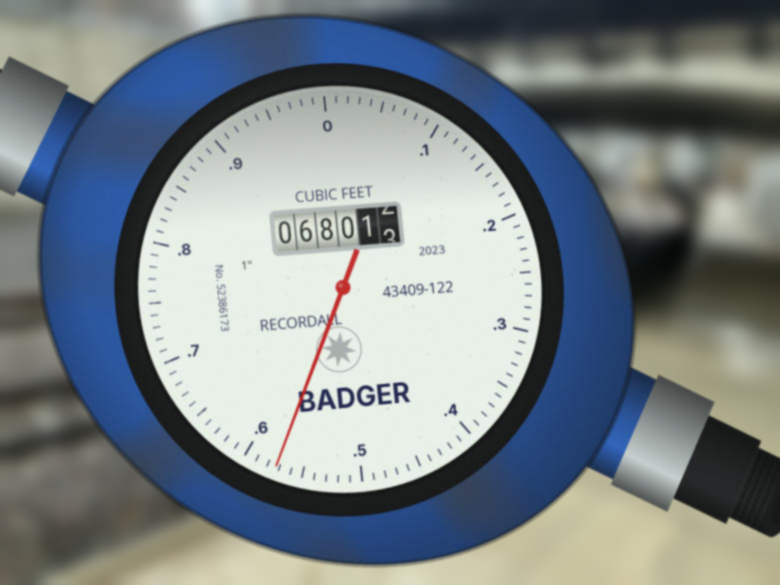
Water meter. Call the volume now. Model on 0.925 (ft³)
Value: 68012.57 (ft³)
